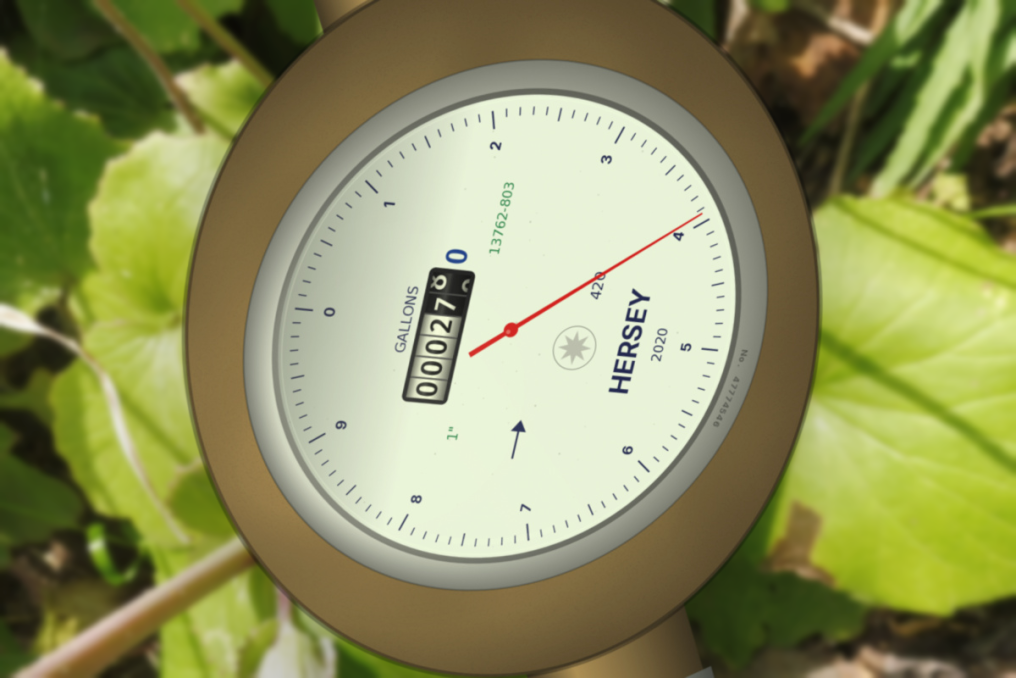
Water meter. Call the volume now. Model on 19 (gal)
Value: 2783.9 (gal)
